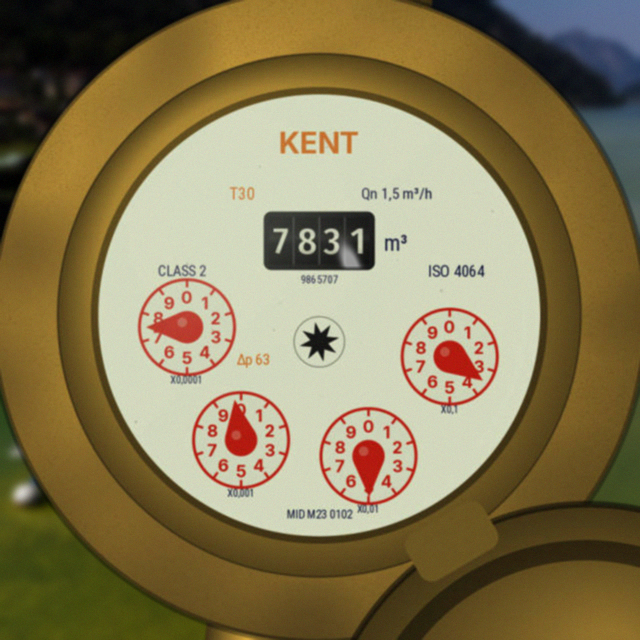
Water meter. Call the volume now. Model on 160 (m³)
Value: 7831.3497 (m³)
